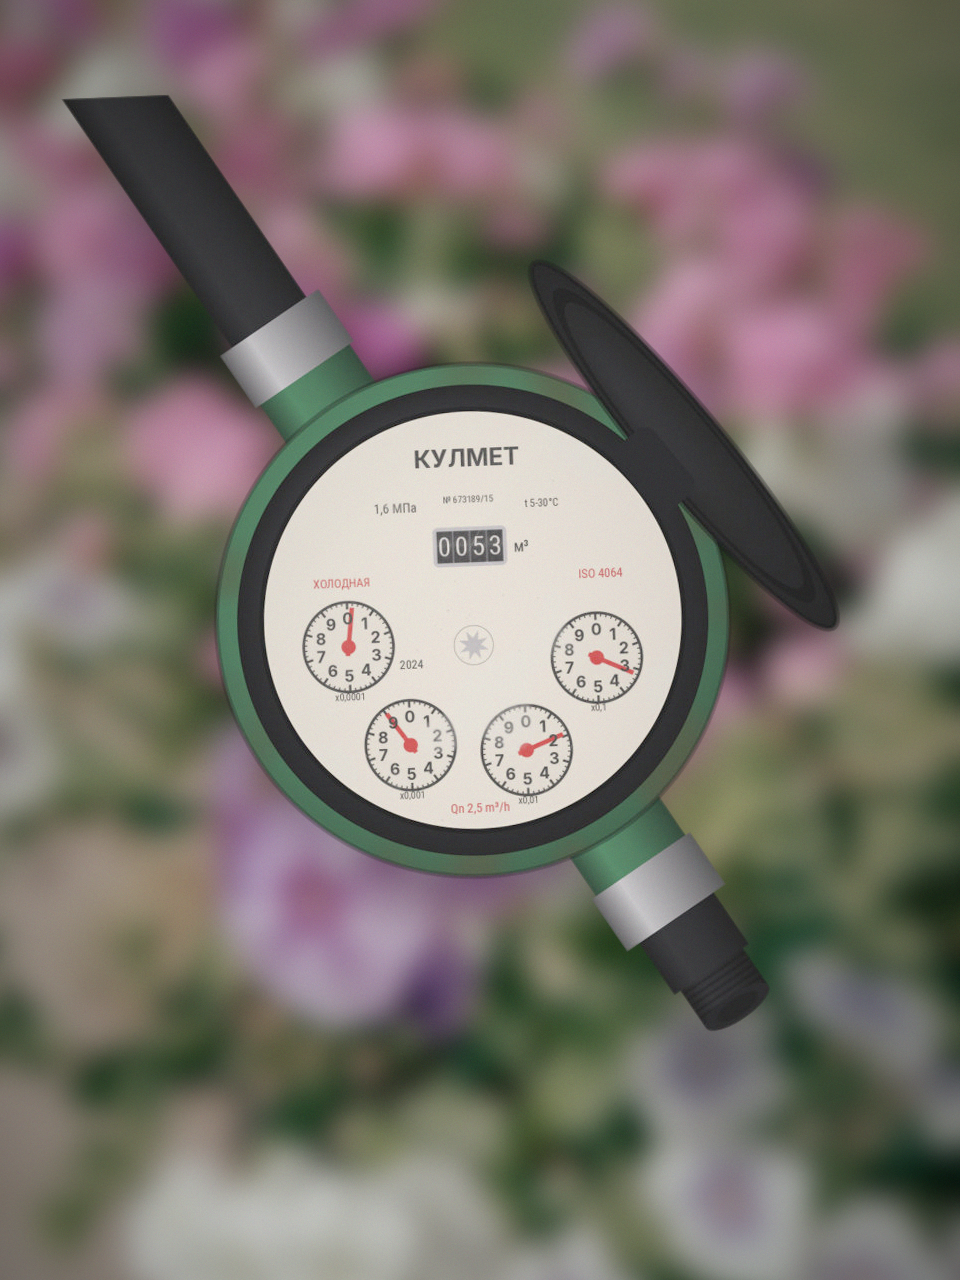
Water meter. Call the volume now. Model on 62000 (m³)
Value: 53.3190 (m³)
